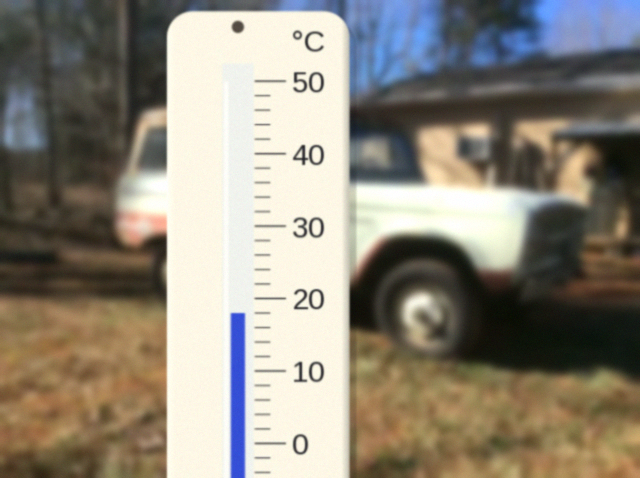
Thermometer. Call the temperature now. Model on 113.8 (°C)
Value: 18 (°C)
